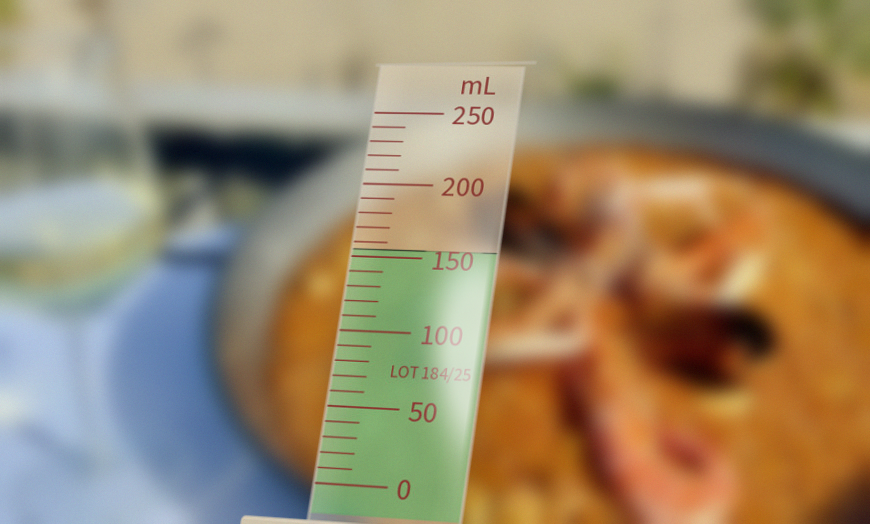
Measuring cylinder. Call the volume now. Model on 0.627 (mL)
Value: 155 (mL)
